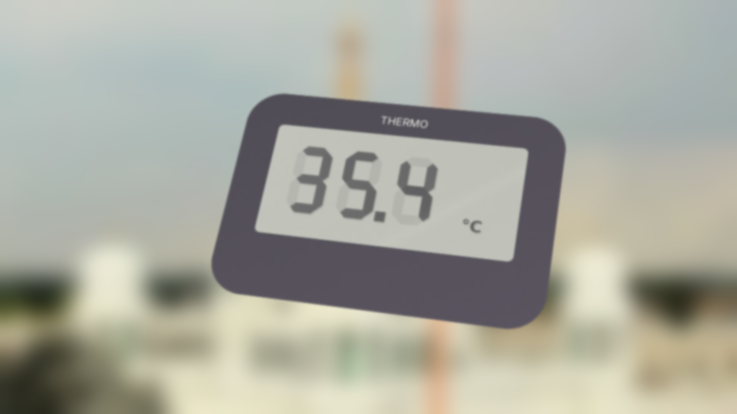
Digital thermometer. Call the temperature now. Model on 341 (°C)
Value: 35.4 (°C)
